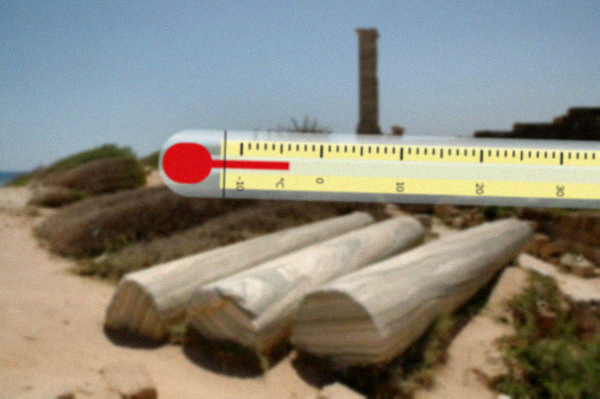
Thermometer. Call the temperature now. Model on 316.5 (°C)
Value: -4 (°C)
